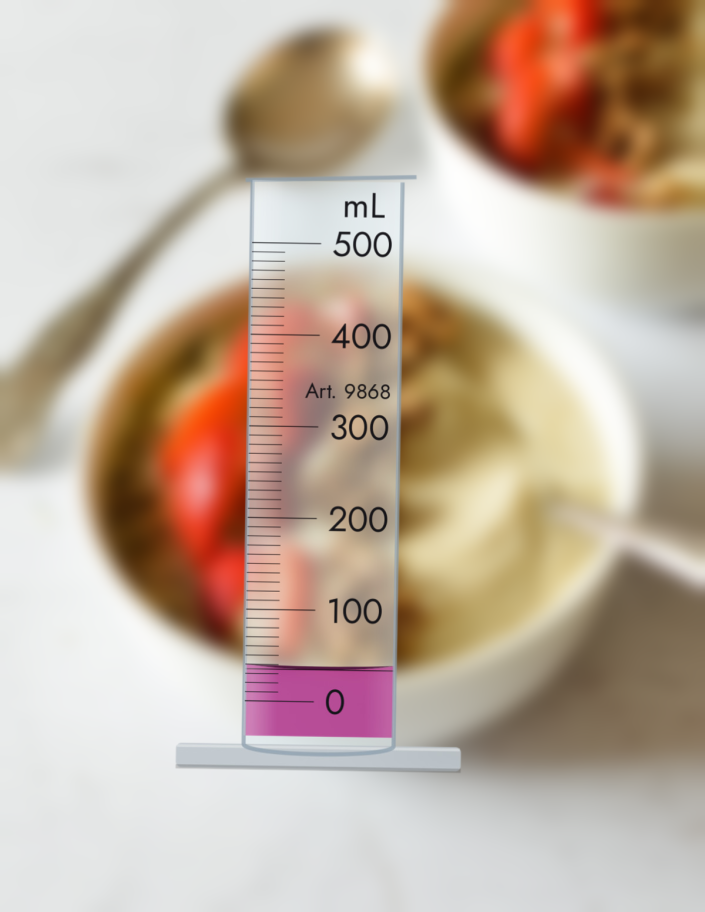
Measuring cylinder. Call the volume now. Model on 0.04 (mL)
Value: 35 (mL)
